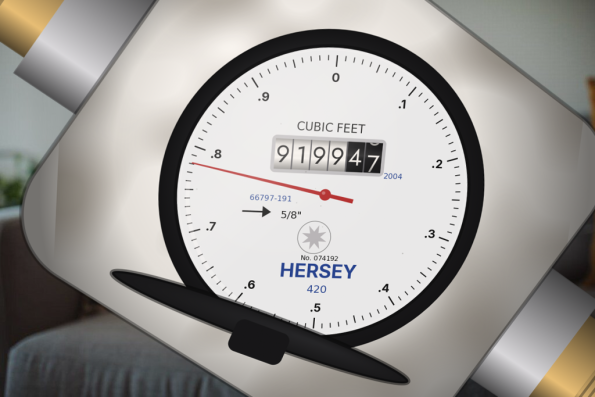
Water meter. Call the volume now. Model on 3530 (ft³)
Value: 919946.78 (ft³)
